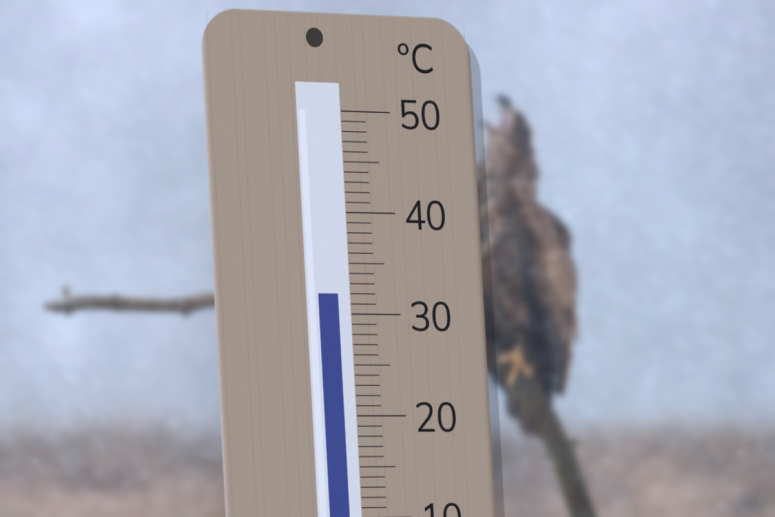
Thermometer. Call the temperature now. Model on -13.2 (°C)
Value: 32 (°C)
